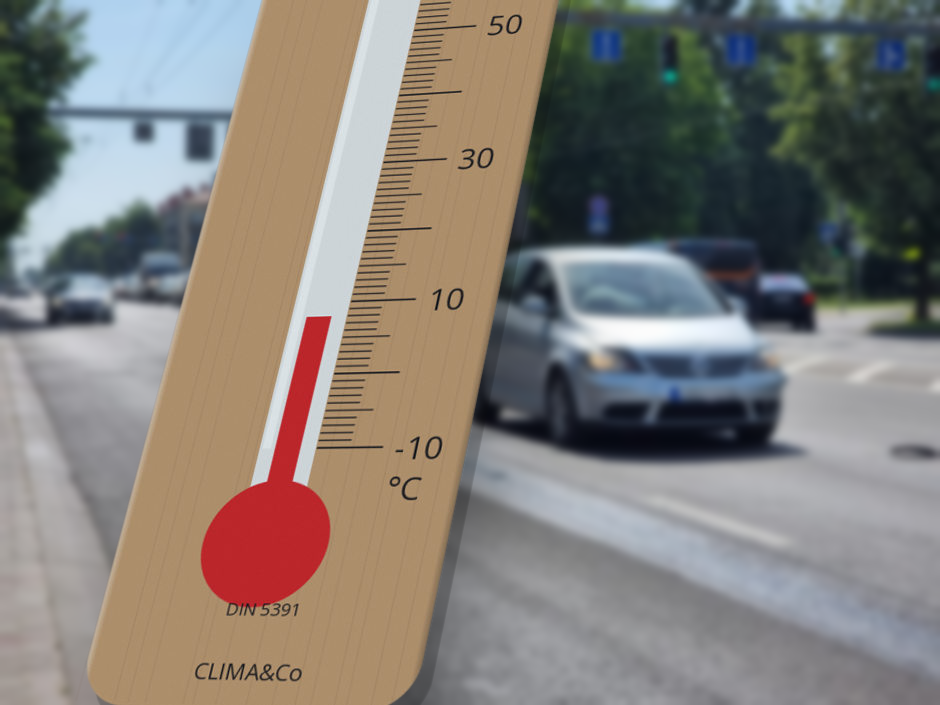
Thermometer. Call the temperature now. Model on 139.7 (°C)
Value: 8 (°C)
